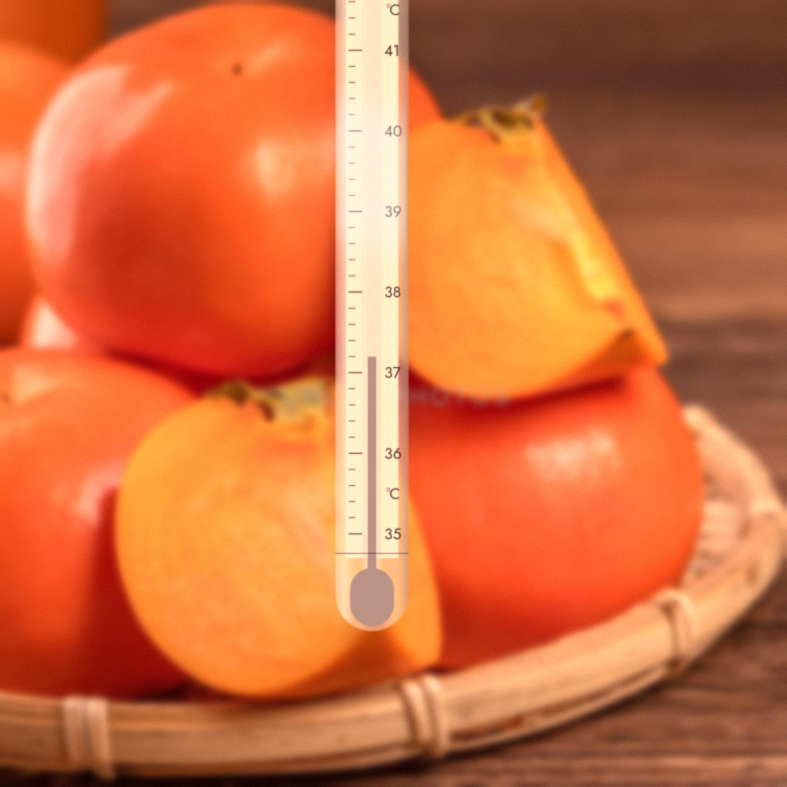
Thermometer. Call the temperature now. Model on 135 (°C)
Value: 37.2 (°C)
